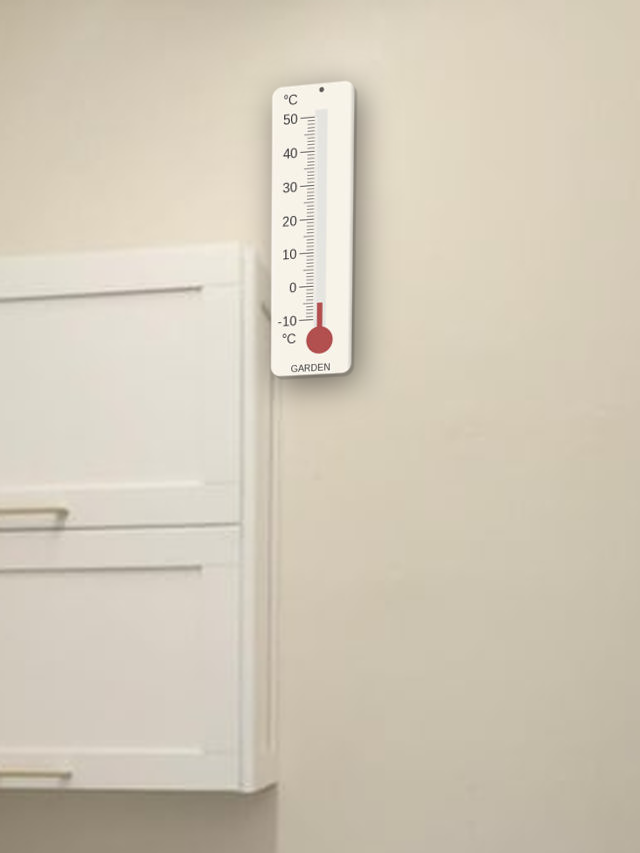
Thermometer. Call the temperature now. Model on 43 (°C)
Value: -5 (°C)
